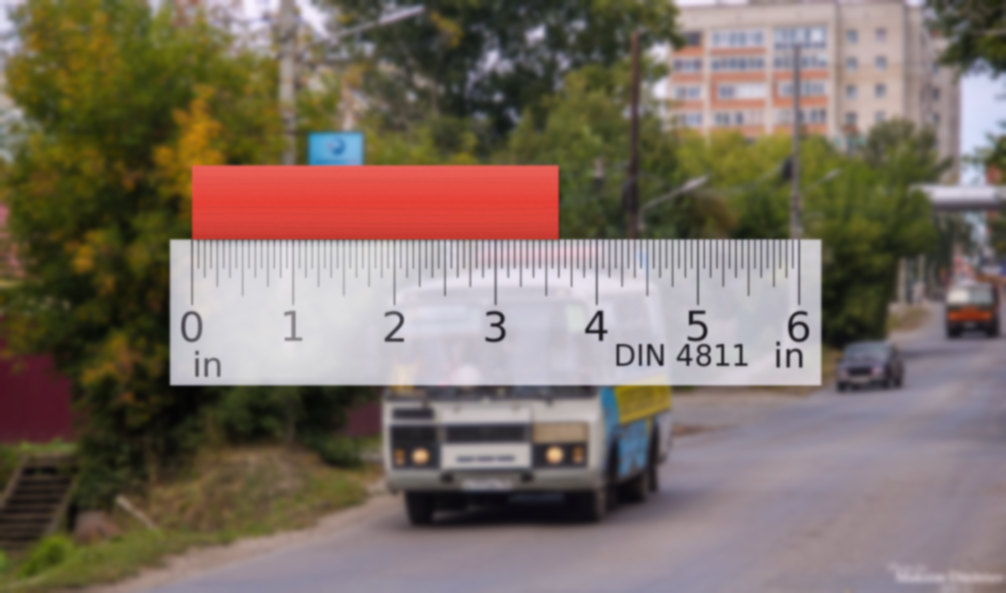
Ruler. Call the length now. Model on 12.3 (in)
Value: 3.625 (in)
